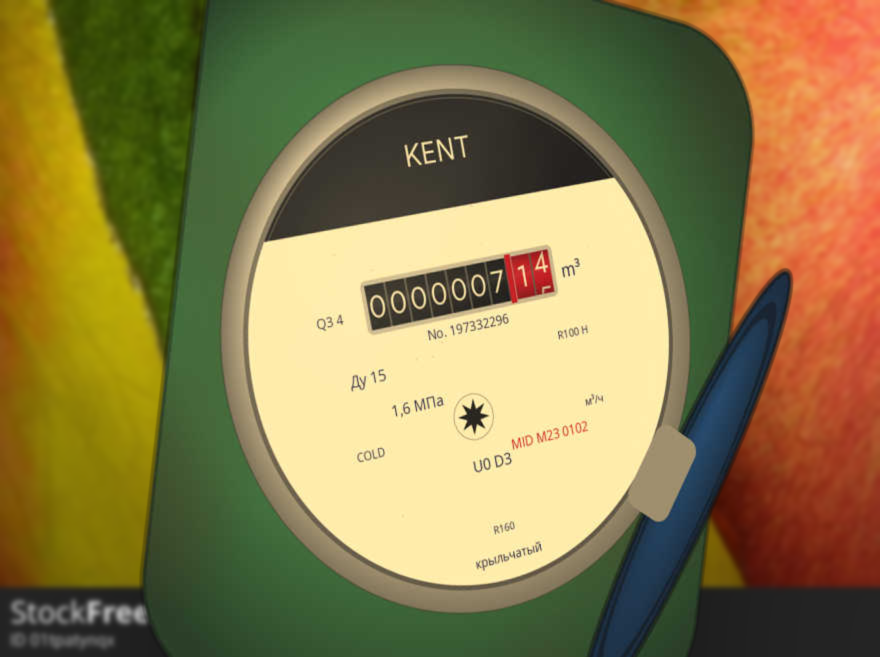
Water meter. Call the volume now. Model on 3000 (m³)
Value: 7.14 (m³)
